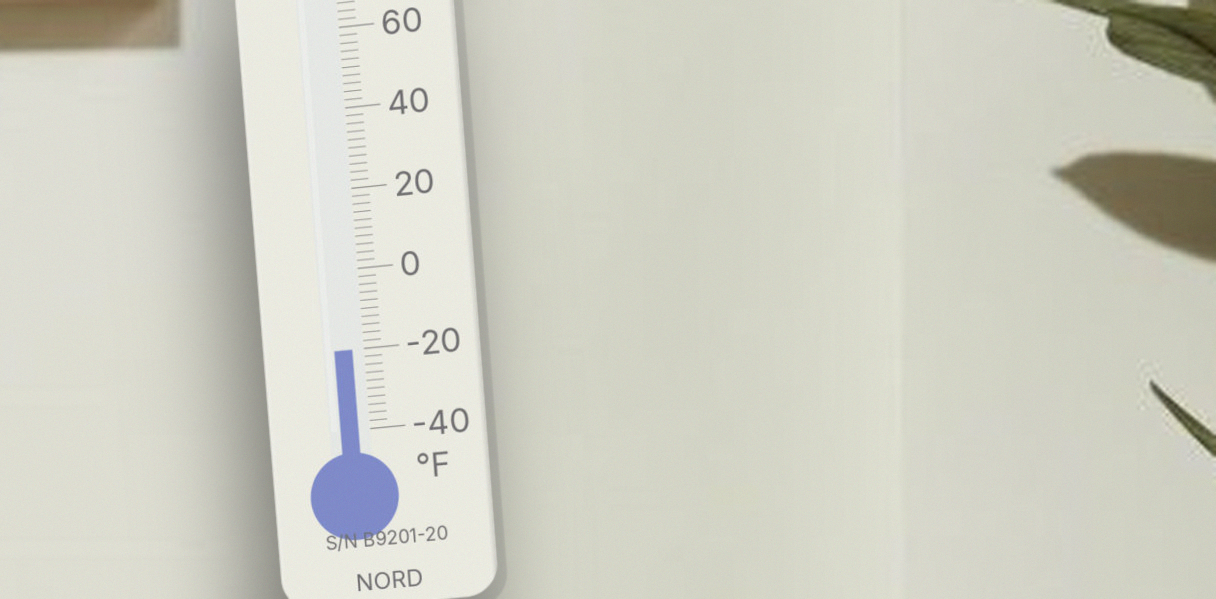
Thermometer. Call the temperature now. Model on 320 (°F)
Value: -20 (°F)
